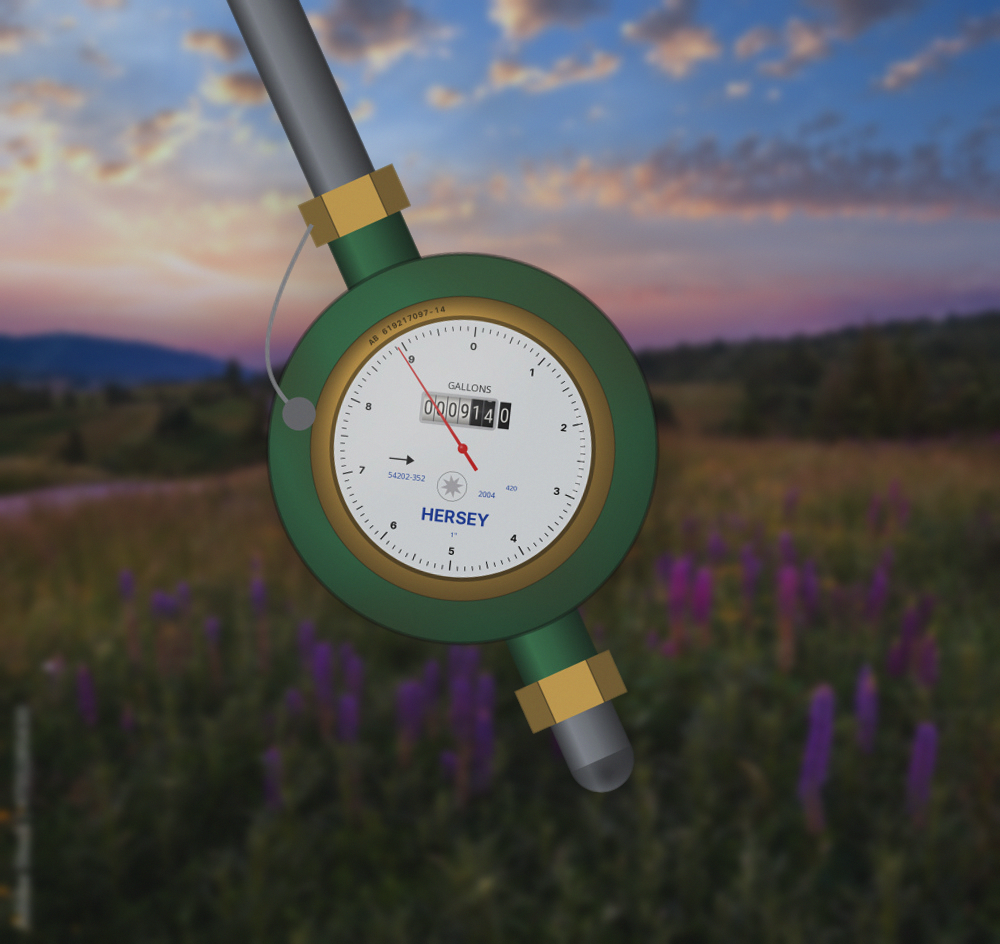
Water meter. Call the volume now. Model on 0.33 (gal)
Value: 9138.9 (gal)
